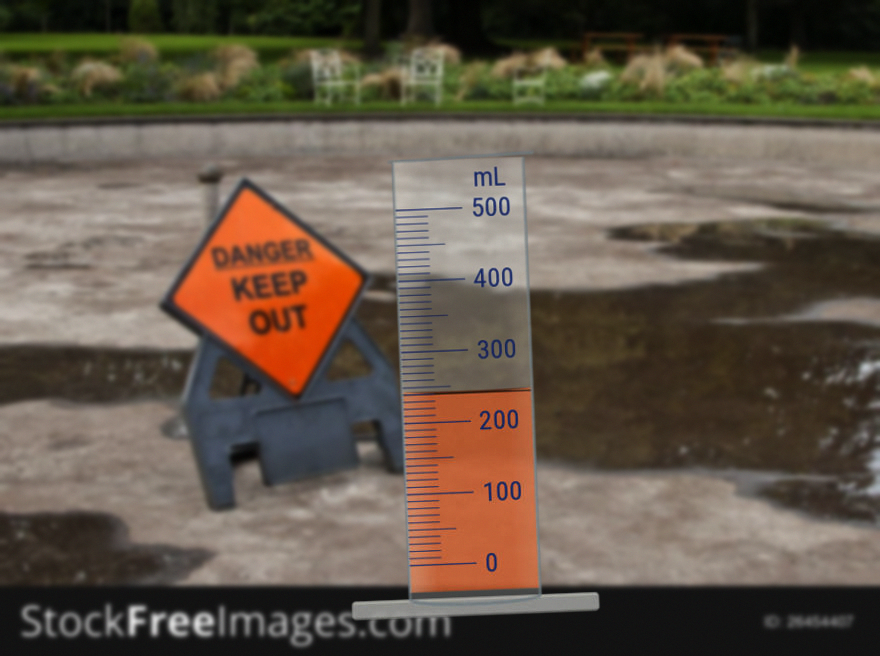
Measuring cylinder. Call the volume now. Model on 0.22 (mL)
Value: 240 (mL)
